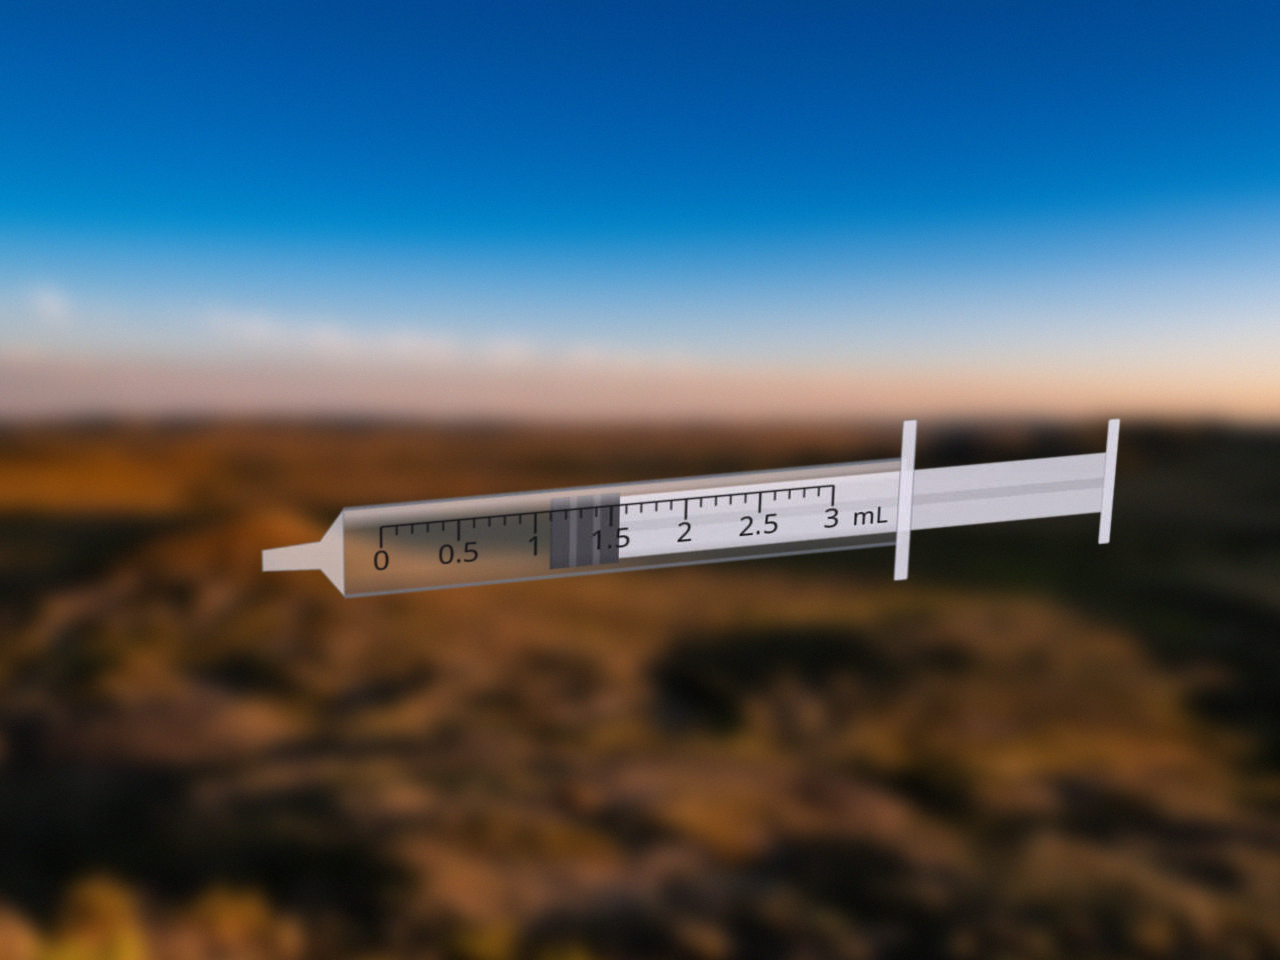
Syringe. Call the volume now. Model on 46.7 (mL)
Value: 1.1 (mL)
